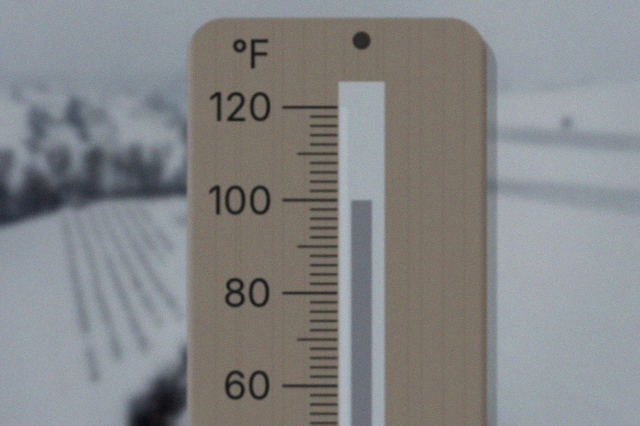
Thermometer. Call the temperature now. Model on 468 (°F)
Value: 100 (°F)
